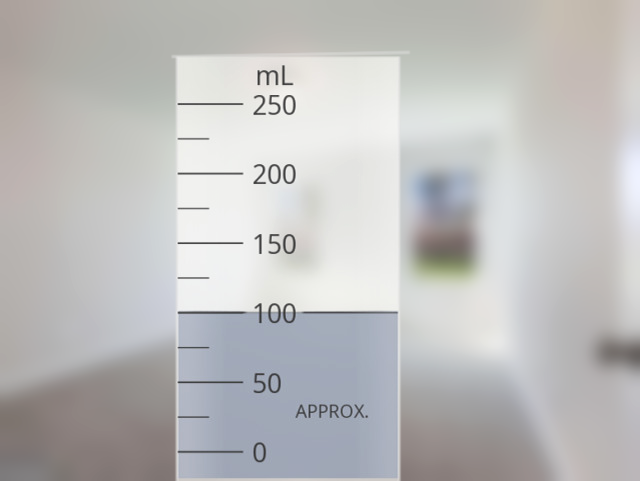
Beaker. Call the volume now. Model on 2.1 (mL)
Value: 100 (mL)
